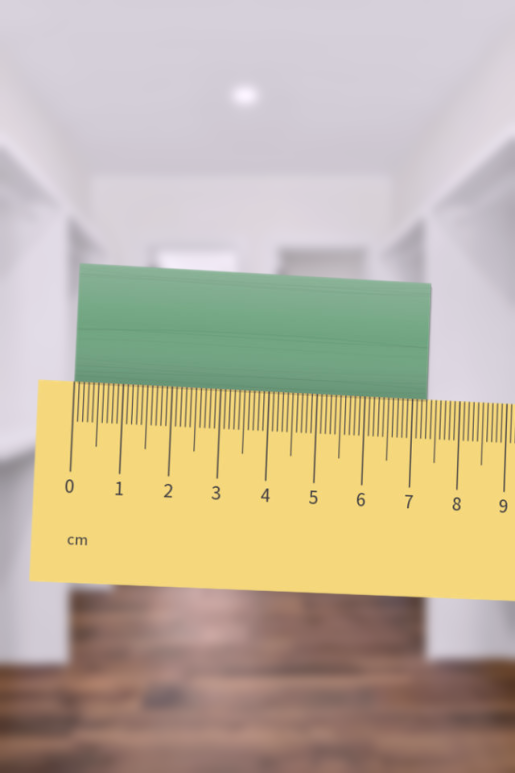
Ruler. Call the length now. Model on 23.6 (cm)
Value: 7.3 (cm)
